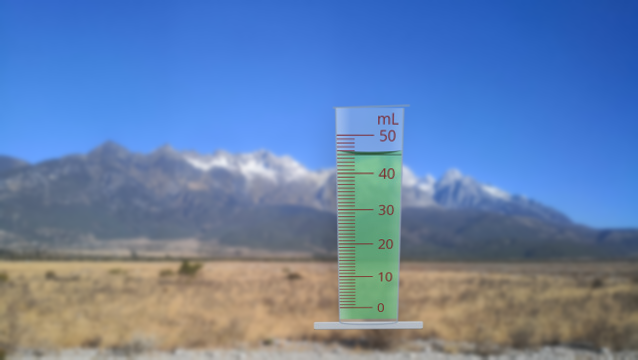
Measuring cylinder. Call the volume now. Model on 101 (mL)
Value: 45 (mL)
